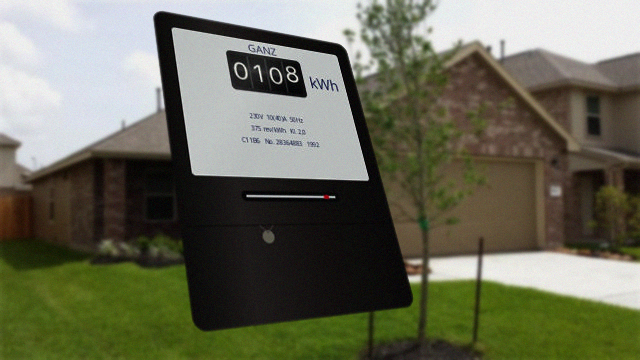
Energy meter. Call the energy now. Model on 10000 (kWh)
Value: 108 (kWh)
